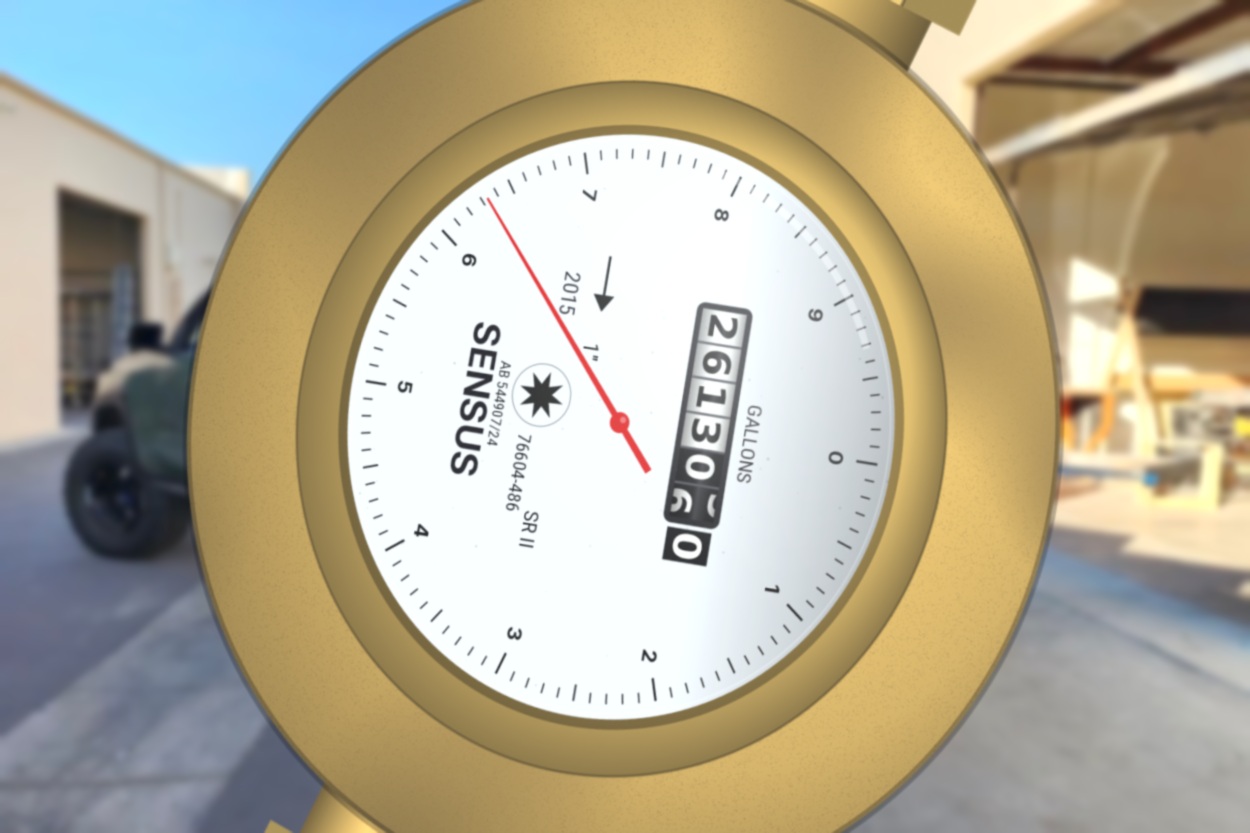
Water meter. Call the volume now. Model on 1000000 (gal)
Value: 2613056.3 (gal)
